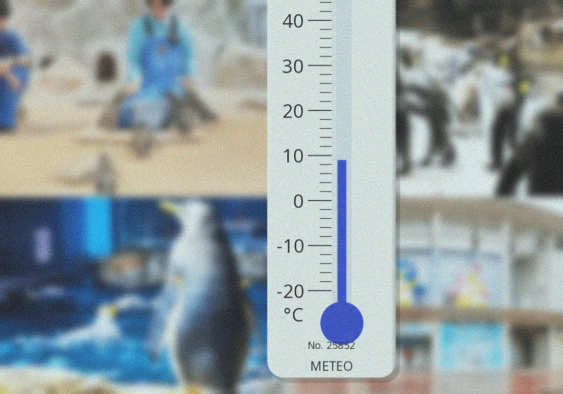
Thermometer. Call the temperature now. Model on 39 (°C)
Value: 9 (°C)
